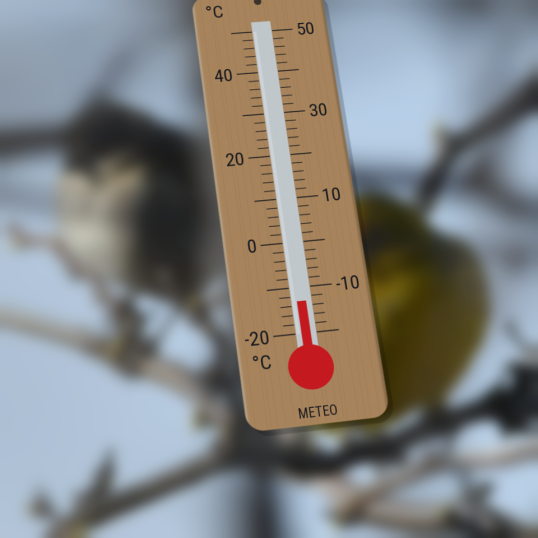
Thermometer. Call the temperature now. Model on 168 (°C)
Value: -13 (°C)
